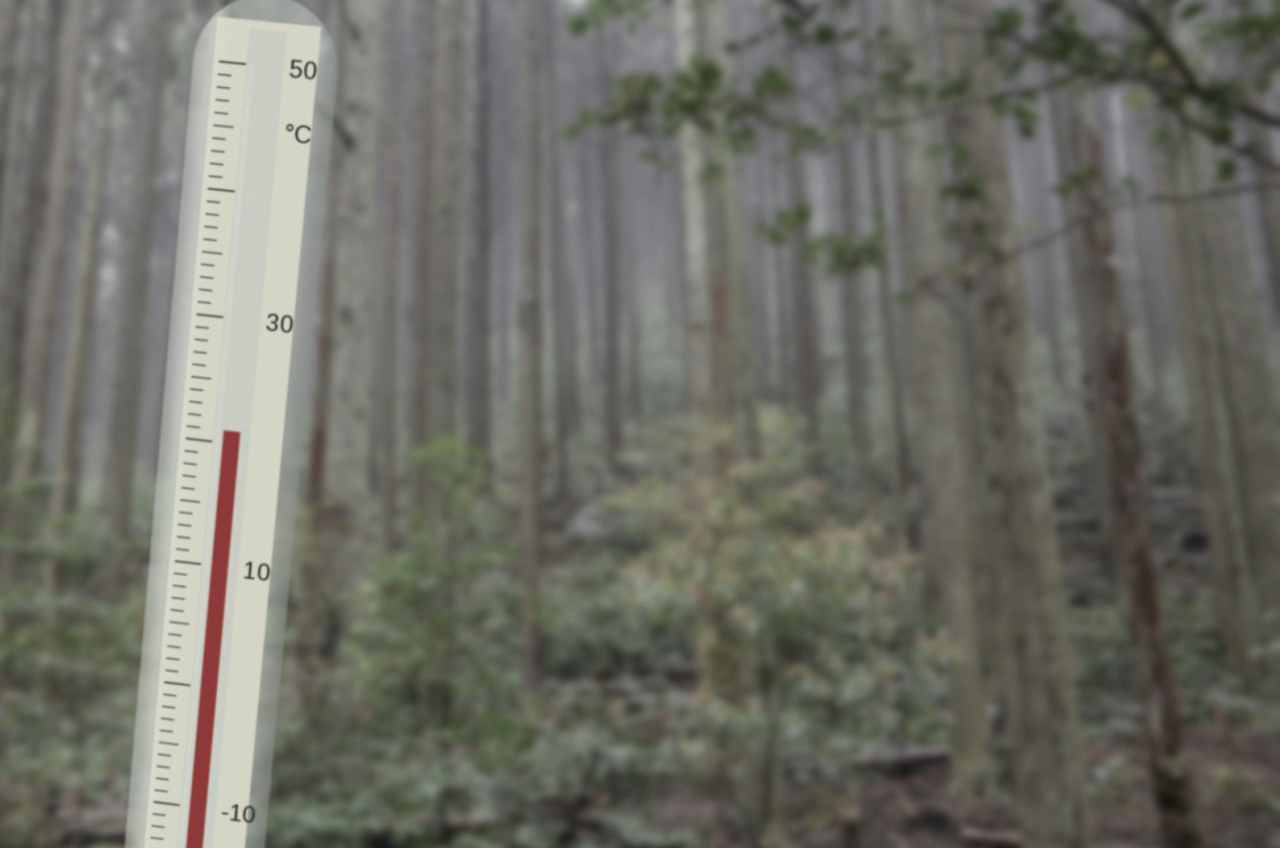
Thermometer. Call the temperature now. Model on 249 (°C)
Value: 21 (°C)
